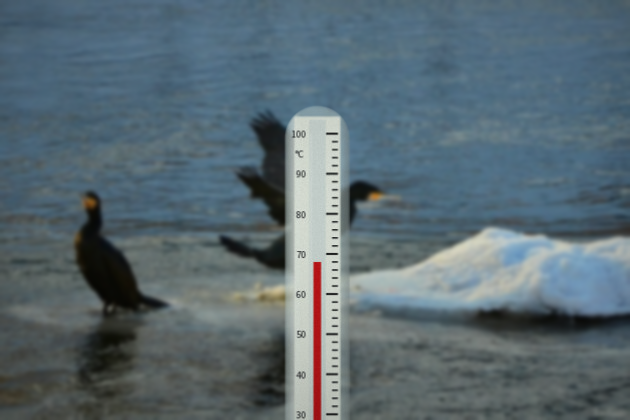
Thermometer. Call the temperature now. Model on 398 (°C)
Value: 68 (°C)
